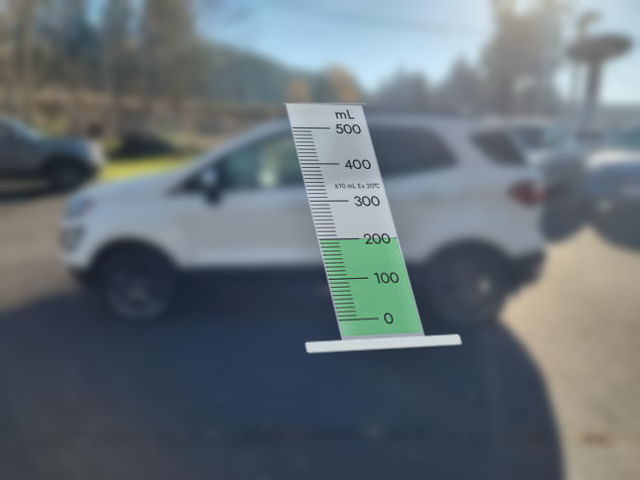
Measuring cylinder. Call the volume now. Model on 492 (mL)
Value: 200 (mL)
